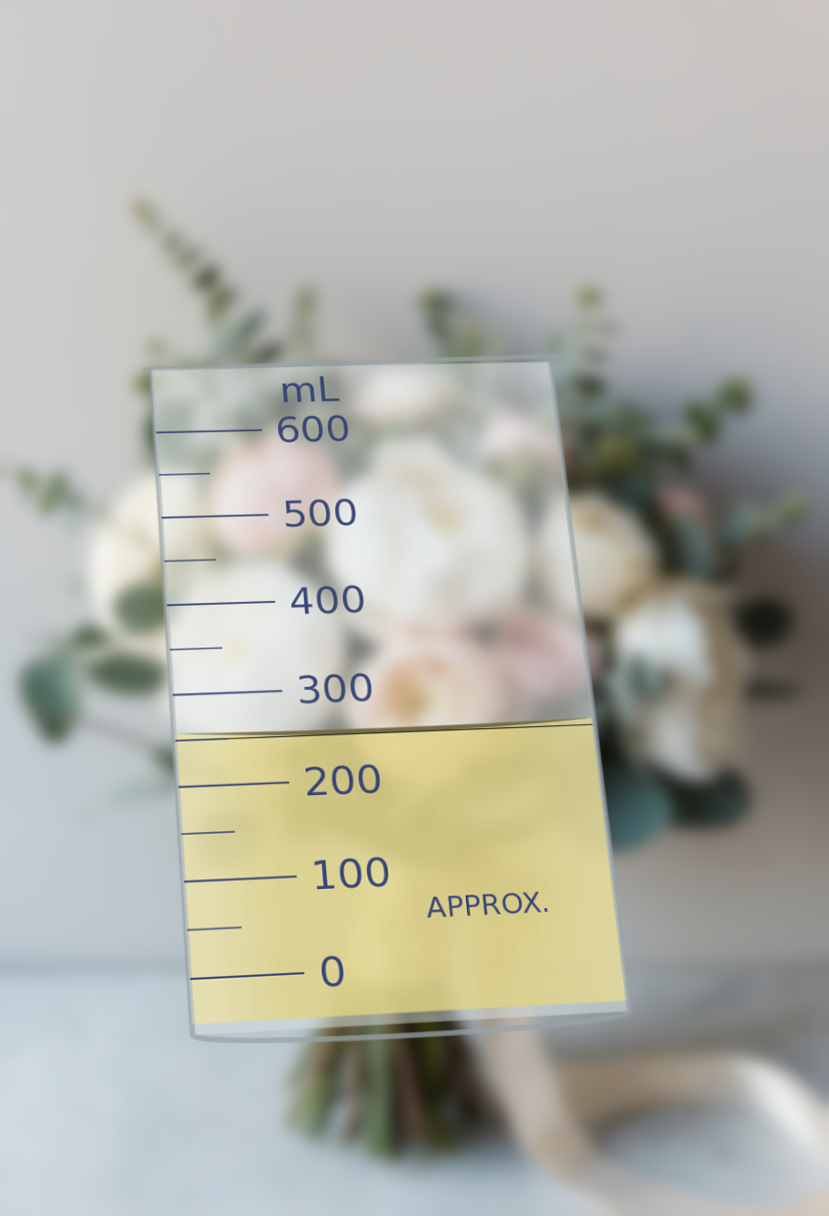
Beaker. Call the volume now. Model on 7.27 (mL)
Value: 250 (mL)
